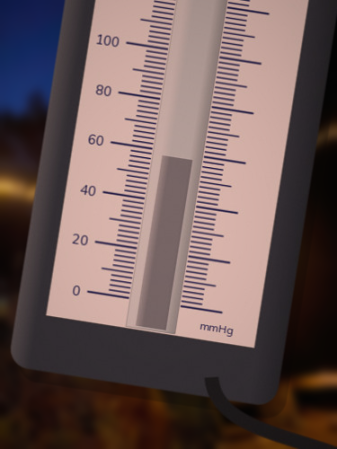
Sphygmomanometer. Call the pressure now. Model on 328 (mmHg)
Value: 58 (mmHg)
